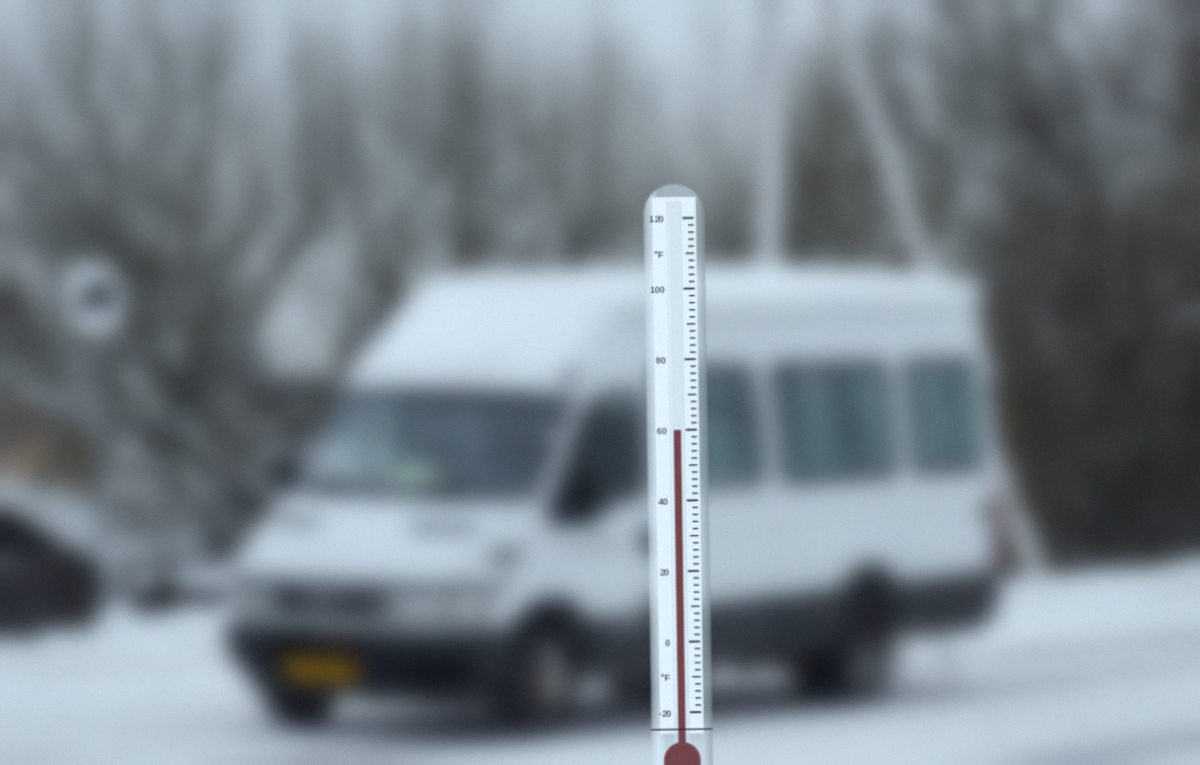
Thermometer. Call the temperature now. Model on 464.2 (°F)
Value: 60 (°F)
